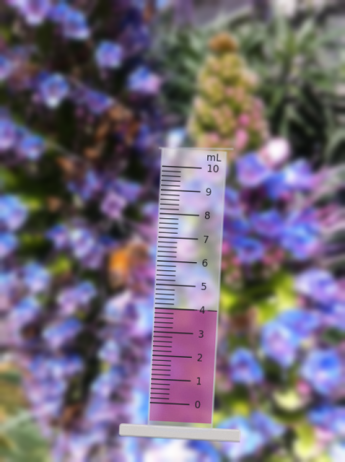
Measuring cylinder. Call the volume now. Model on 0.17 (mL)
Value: 4 (mL)
